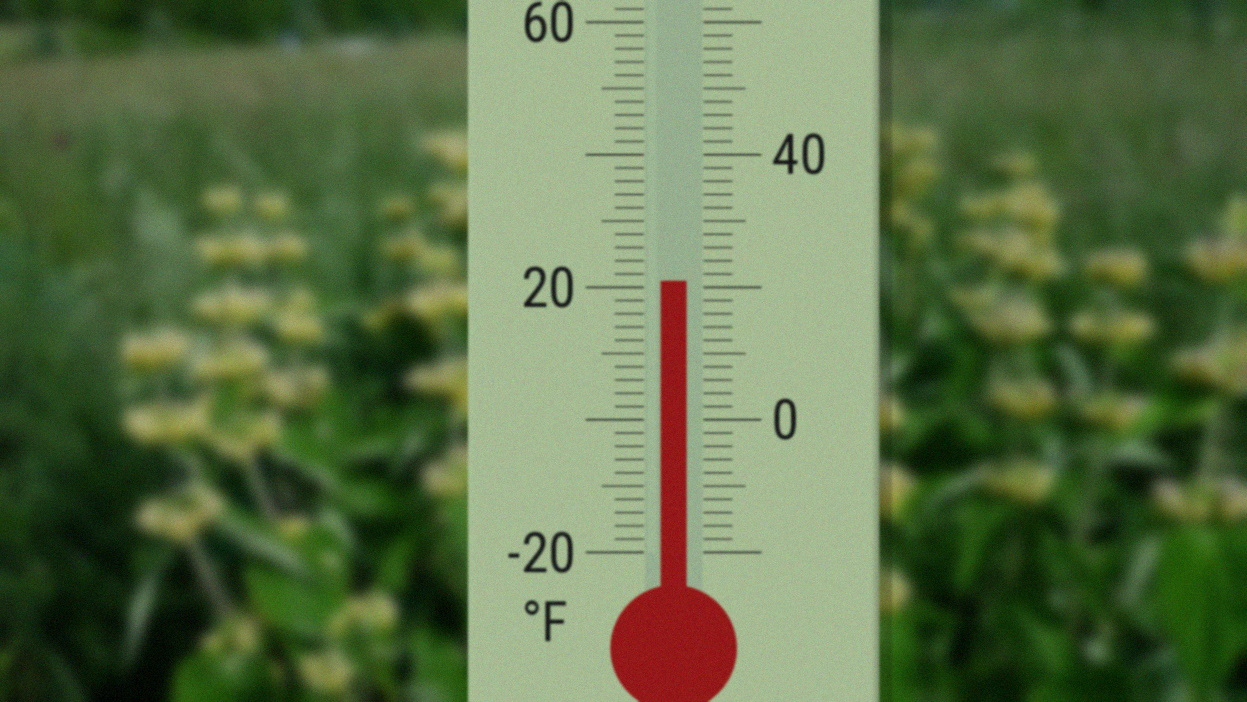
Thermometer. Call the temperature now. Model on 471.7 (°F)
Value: 21 (°F)
